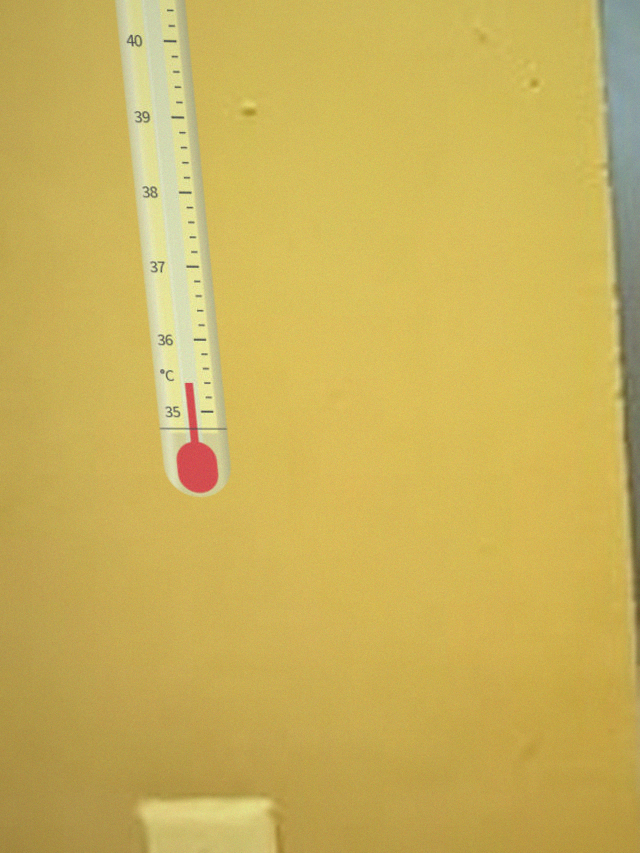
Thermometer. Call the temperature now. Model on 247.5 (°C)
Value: 35.4 (°C)
